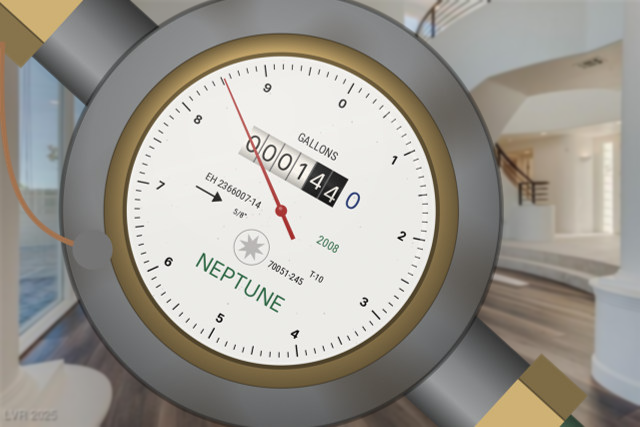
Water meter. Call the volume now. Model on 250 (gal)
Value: 1438.5 (gal)
